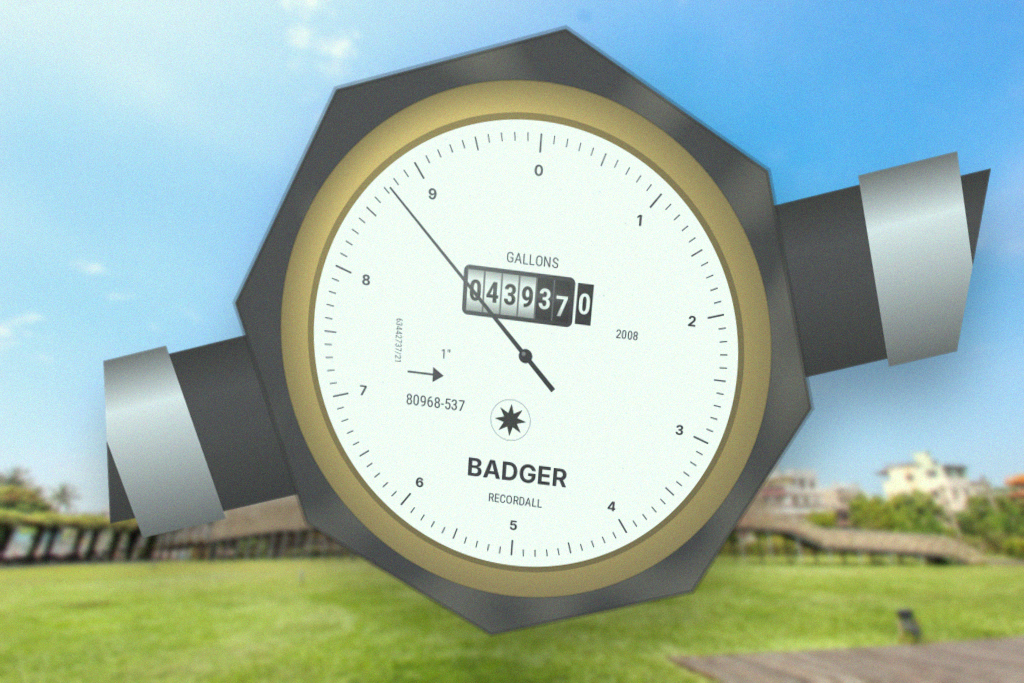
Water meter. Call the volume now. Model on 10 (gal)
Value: 439368.7 (gal)
